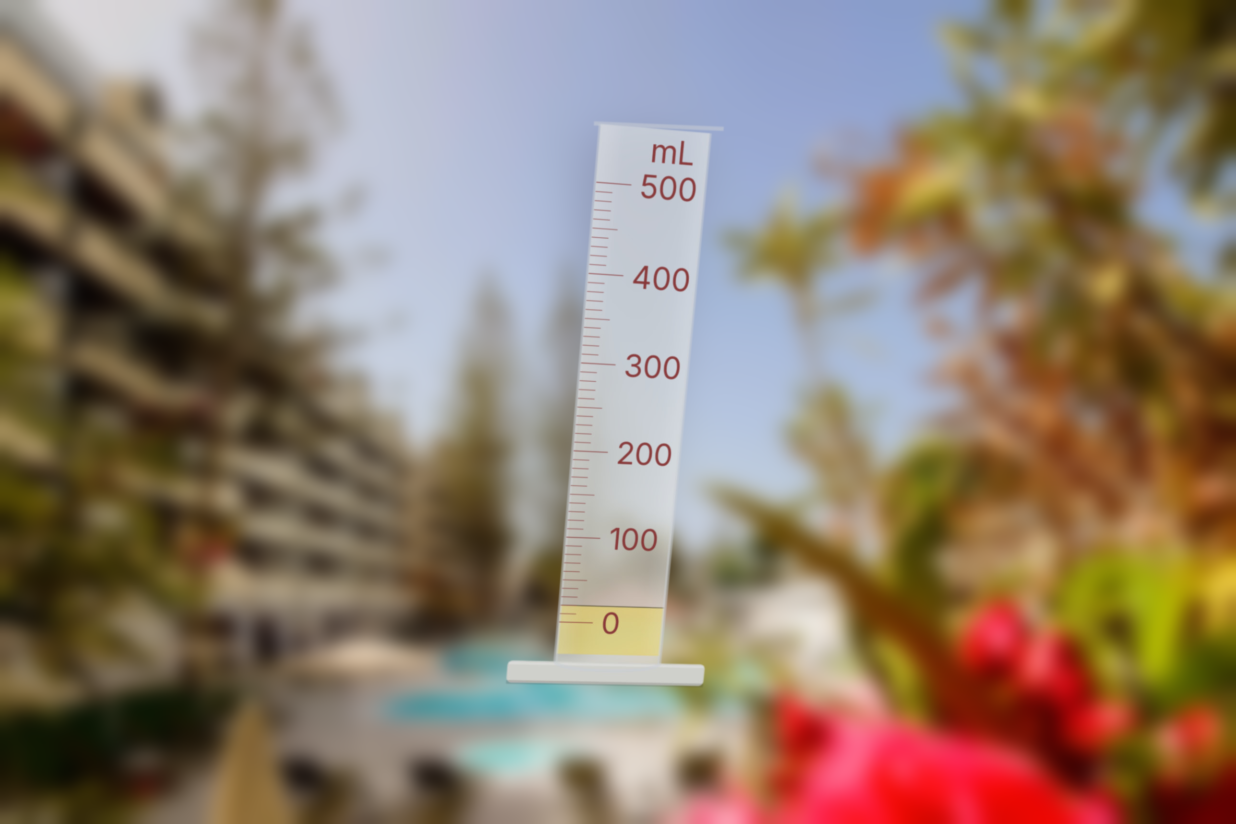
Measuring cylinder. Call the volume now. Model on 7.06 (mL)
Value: 20 (mL)
